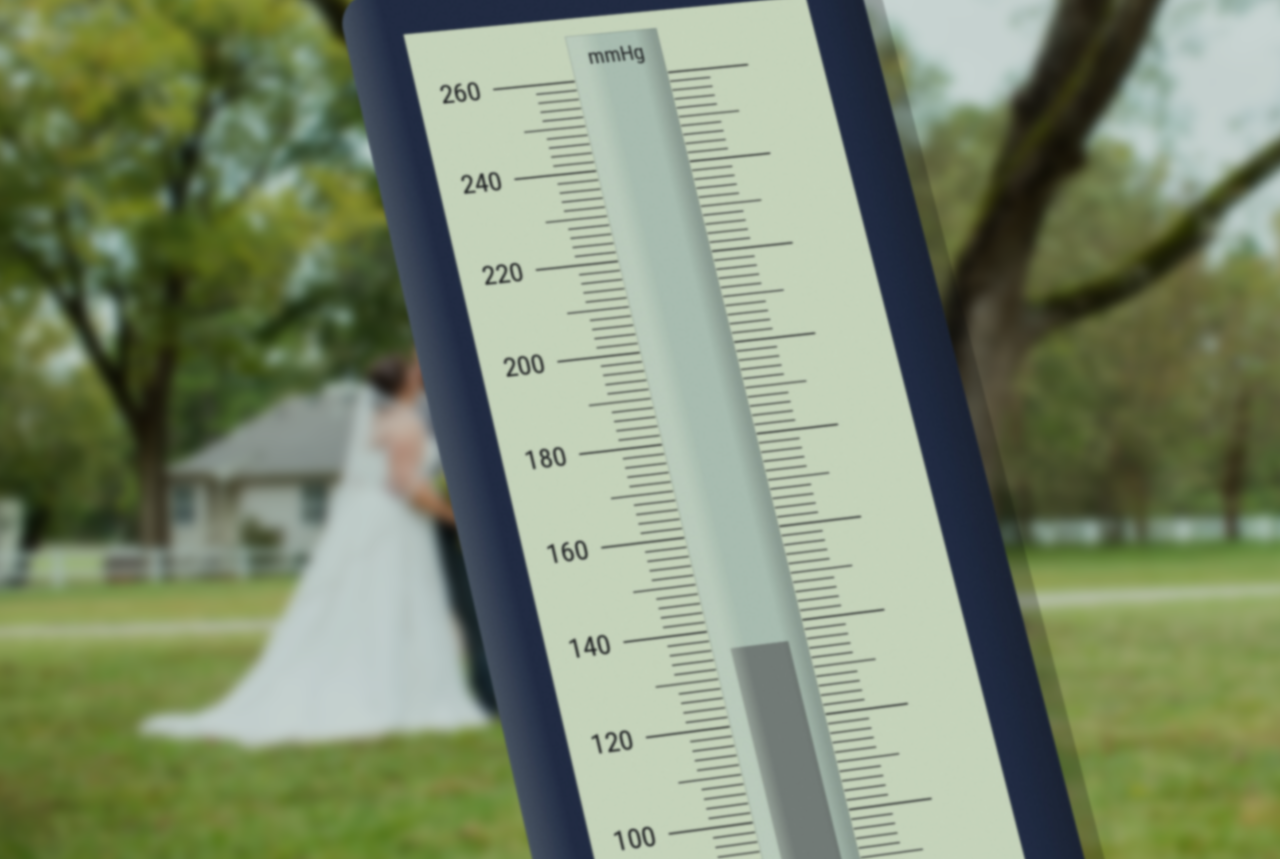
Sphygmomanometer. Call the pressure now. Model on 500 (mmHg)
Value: 136 (mmHg)
